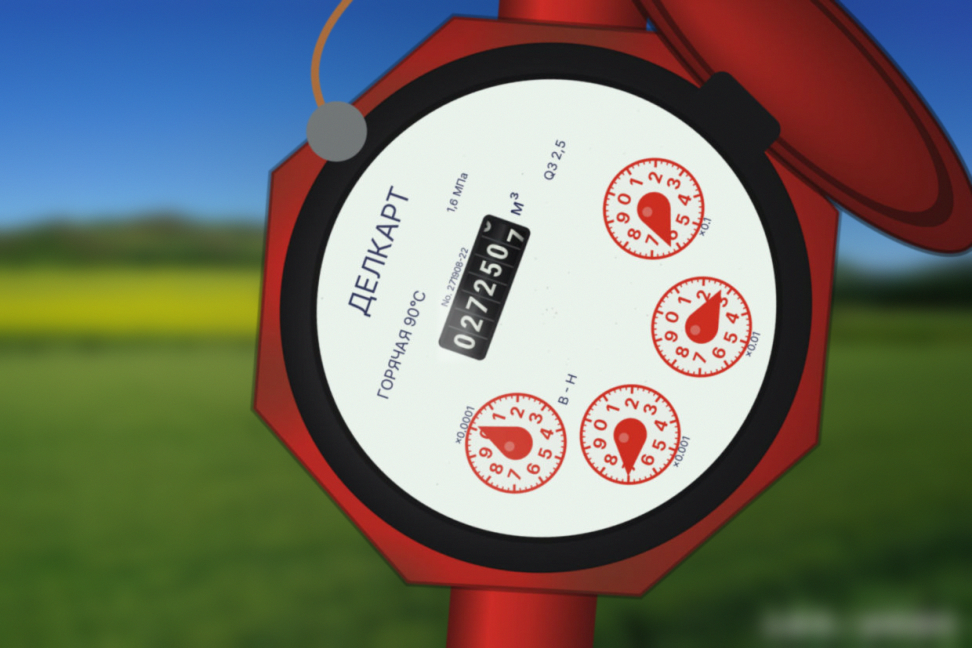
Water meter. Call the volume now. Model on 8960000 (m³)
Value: 272506.6270 (m³)
